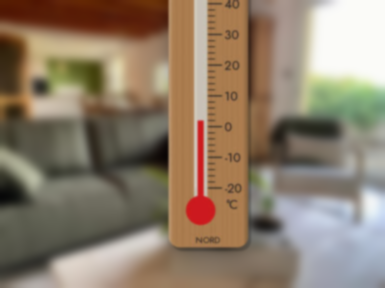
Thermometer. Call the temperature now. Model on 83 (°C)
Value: 2 (°C)
